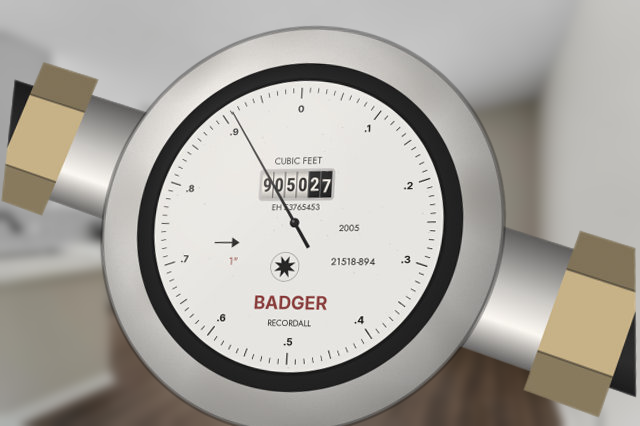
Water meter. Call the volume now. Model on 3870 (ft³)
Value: 905026.91 (ft³)
